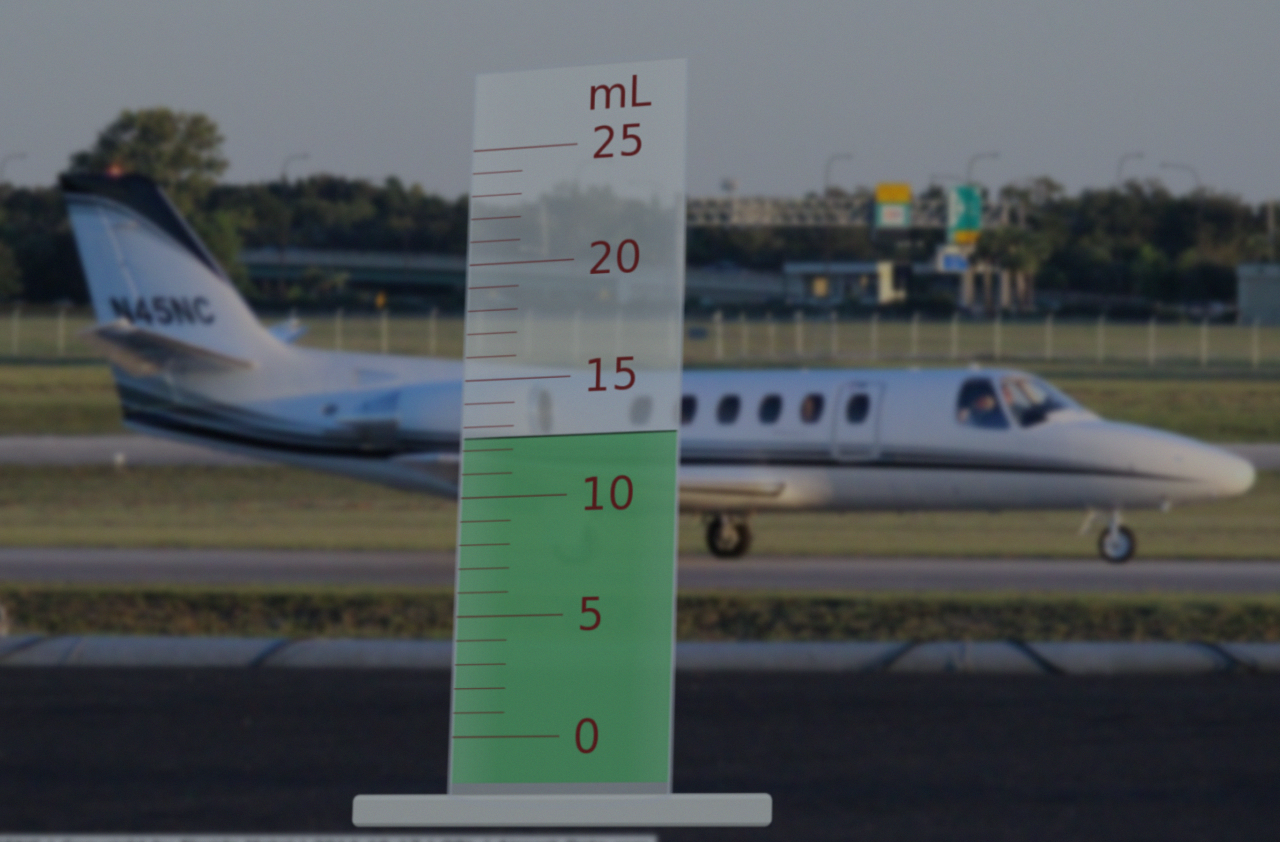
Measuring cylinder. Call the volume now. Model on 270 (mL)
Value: 12.5 (mL)
